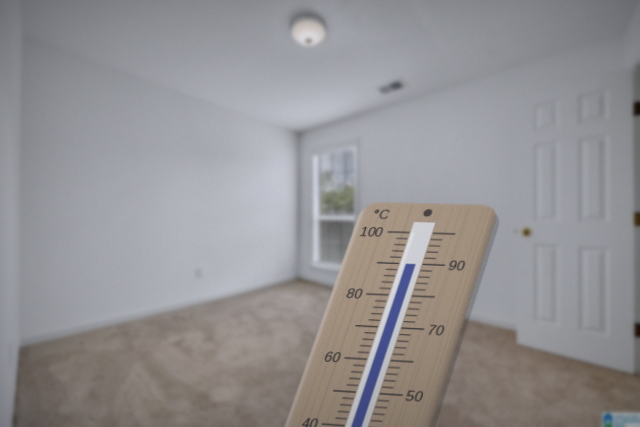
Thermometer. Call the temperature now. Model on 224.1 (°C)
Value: 90 (°C)
